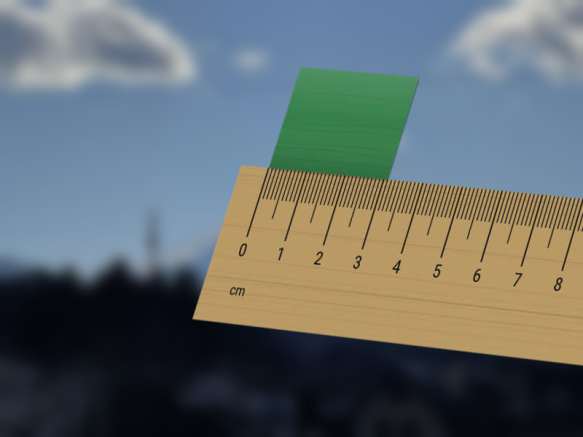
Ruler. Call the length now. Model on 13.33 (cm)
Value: 3.1 (cm)
